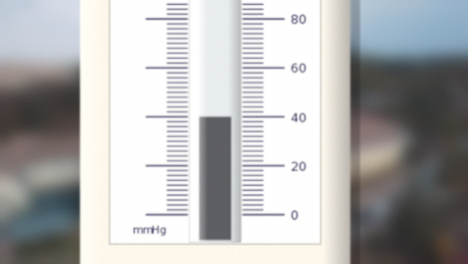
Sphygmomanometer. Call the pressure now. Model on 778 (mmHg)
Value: 40 (mmHg)
